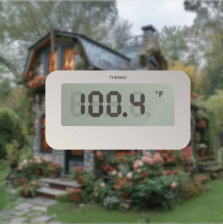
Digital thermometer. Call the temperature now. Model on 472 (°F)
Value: 100.4 (°F)
